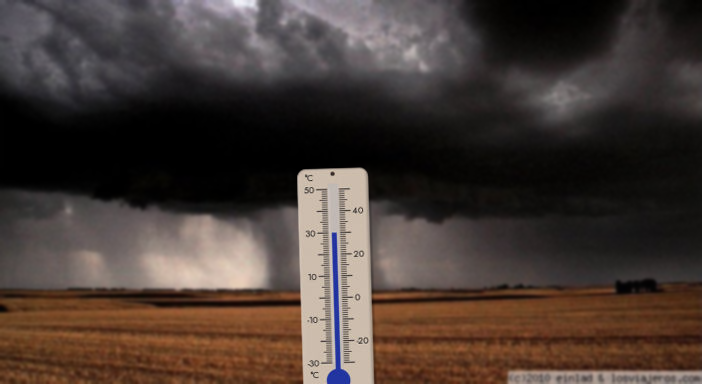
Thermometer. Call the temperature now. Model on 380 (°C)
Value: 30 (°C)
